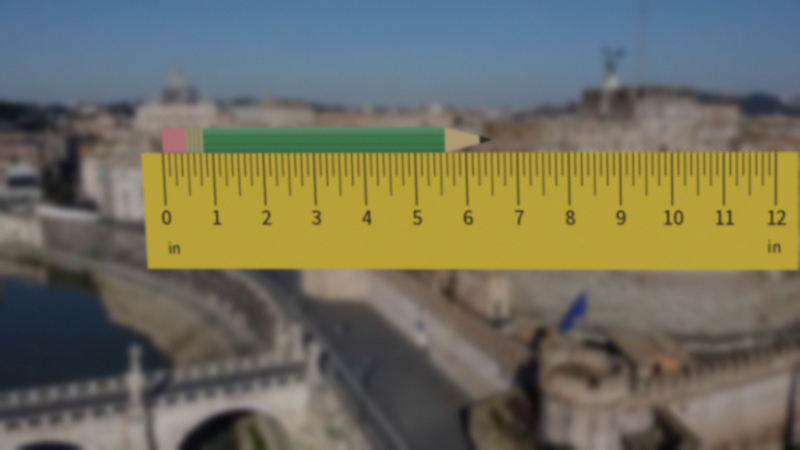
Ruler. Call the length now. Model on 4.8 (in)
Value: 6.5 (in)
